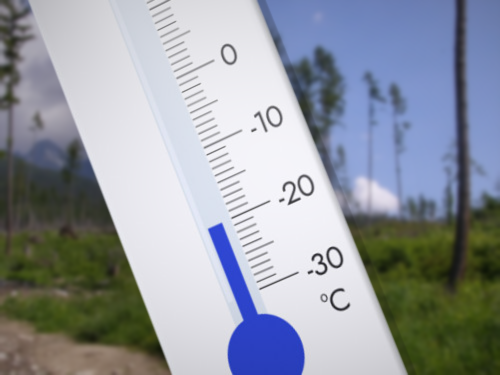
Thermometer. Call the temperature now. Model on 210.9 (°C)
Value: -20 (°C)
